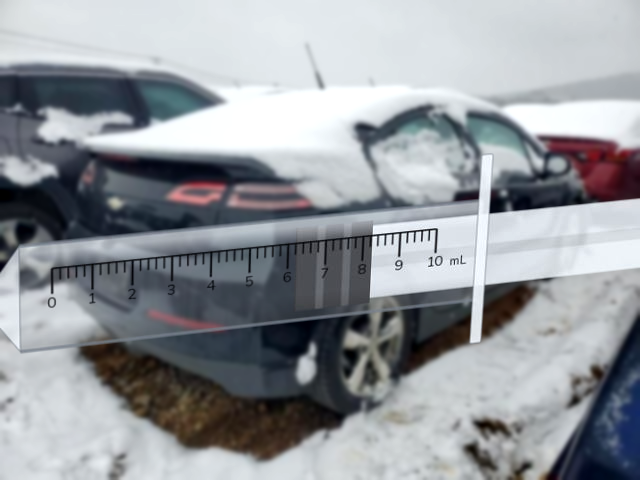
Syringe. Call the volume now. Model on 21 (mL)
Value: 6.2 (mL)
